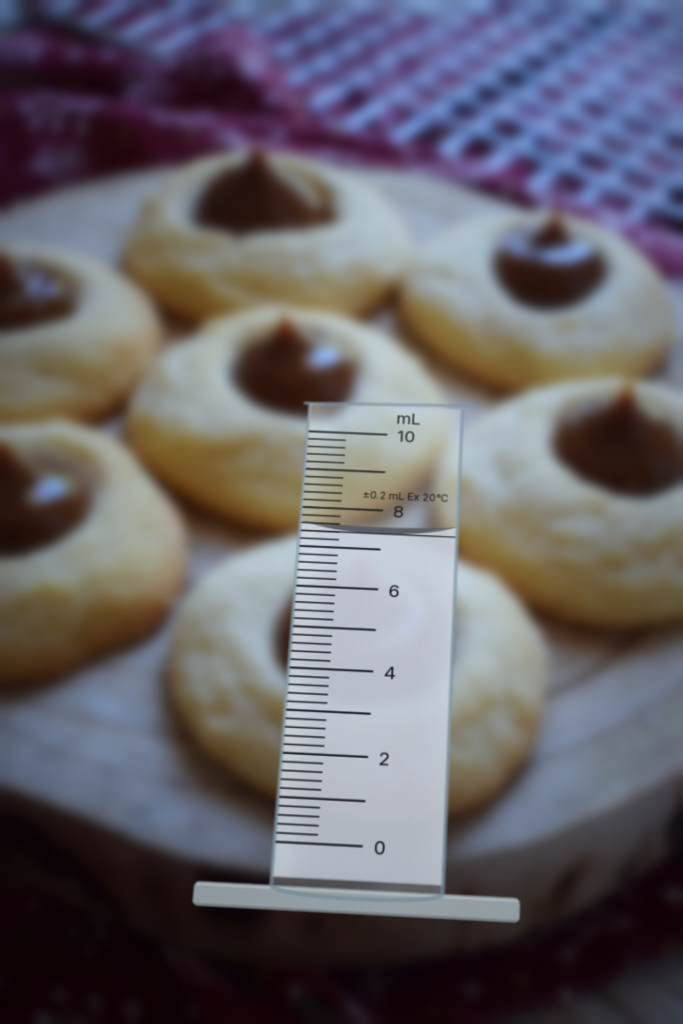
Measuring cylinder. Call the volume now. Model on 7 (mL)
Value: 7.4 (mL)
